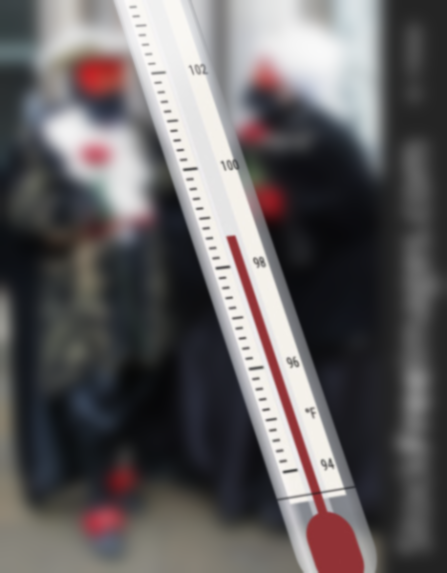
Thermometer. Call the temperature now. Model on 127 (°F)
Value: 98.6 (°F)
